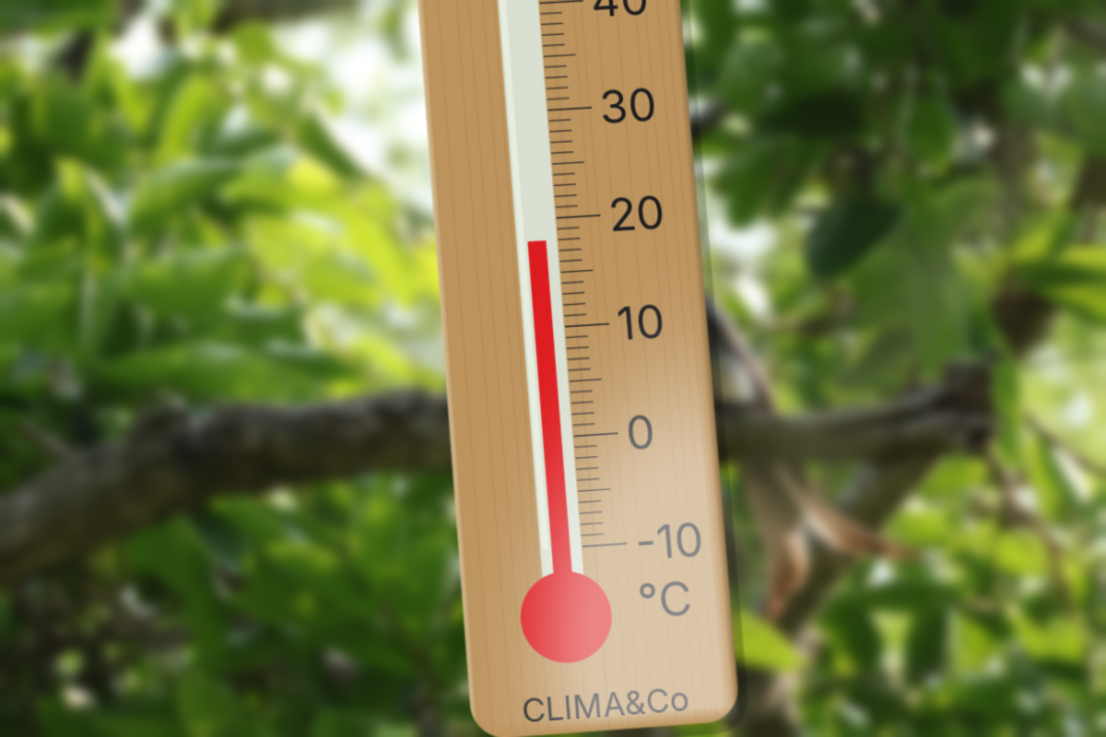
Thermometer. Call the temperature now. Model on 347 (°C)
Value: 18 (°C)
